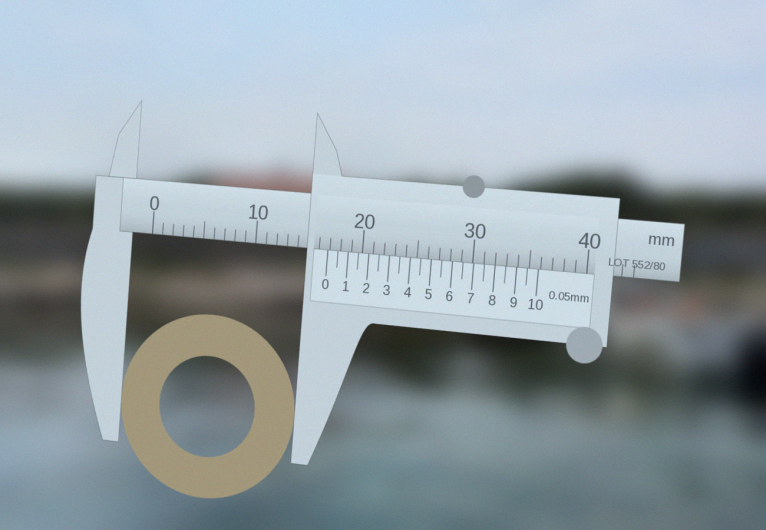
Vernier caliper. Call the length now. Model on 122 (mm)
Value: 16.8 (mm)
